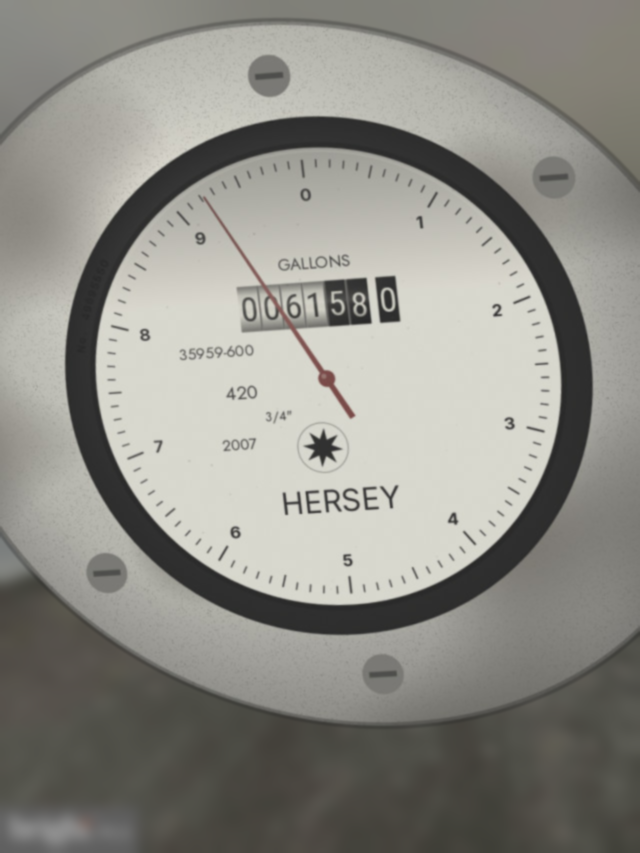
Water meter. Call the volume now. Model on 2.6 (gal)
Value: 61579.2 (gal)
